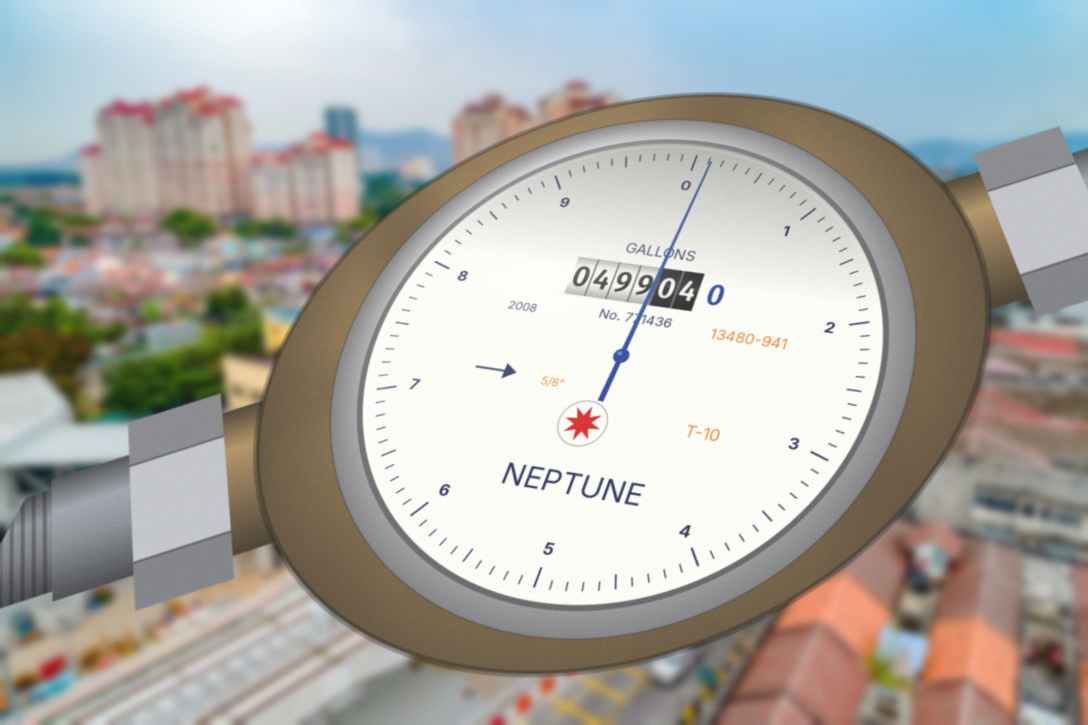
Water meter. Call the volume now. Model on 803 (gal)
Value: 499040.1 (gal)
